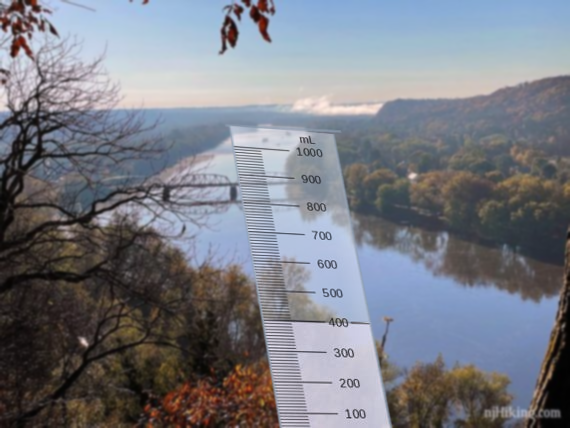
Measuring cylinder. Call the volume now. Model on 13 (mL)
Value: 400 (mL)
